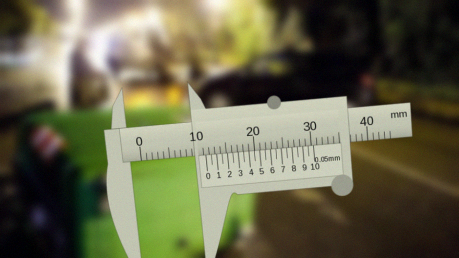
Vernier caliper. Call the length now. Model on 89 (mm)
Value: 11.4 (mm)
